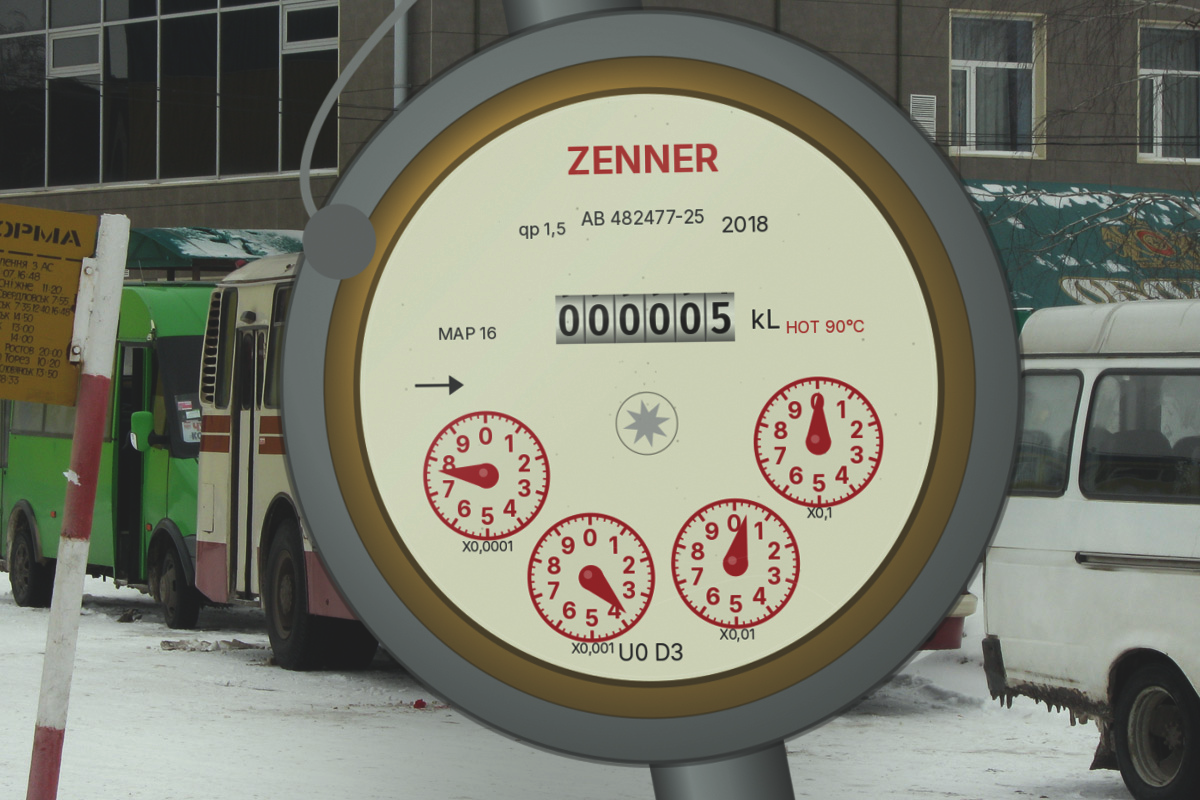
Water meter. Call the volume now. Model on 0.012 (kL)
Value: 5.0037 (kL)
